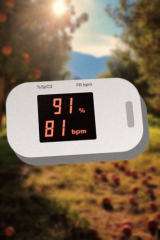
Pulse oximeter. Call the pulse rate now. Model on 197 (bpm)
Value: 81 (bpm)
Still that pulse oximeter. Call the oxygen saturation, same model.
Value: 91 (%)
